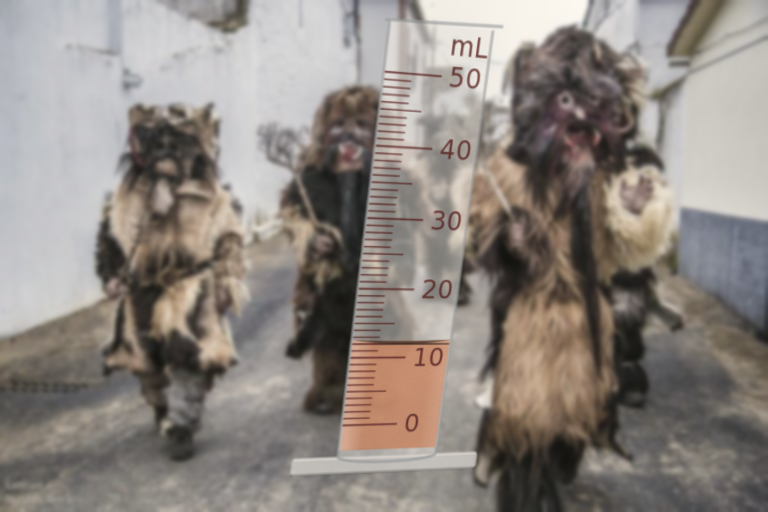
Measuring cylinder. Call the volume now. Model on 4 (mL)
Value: 12 (mL)
